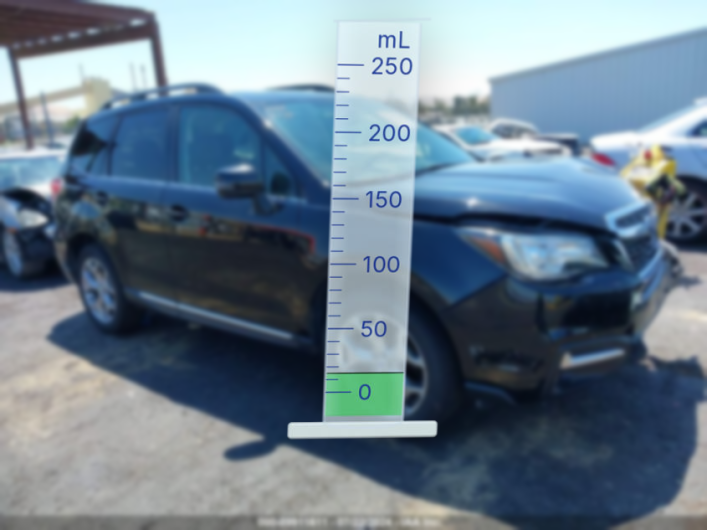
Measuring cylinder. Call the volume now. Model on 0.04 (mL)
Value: 15 (mL)
